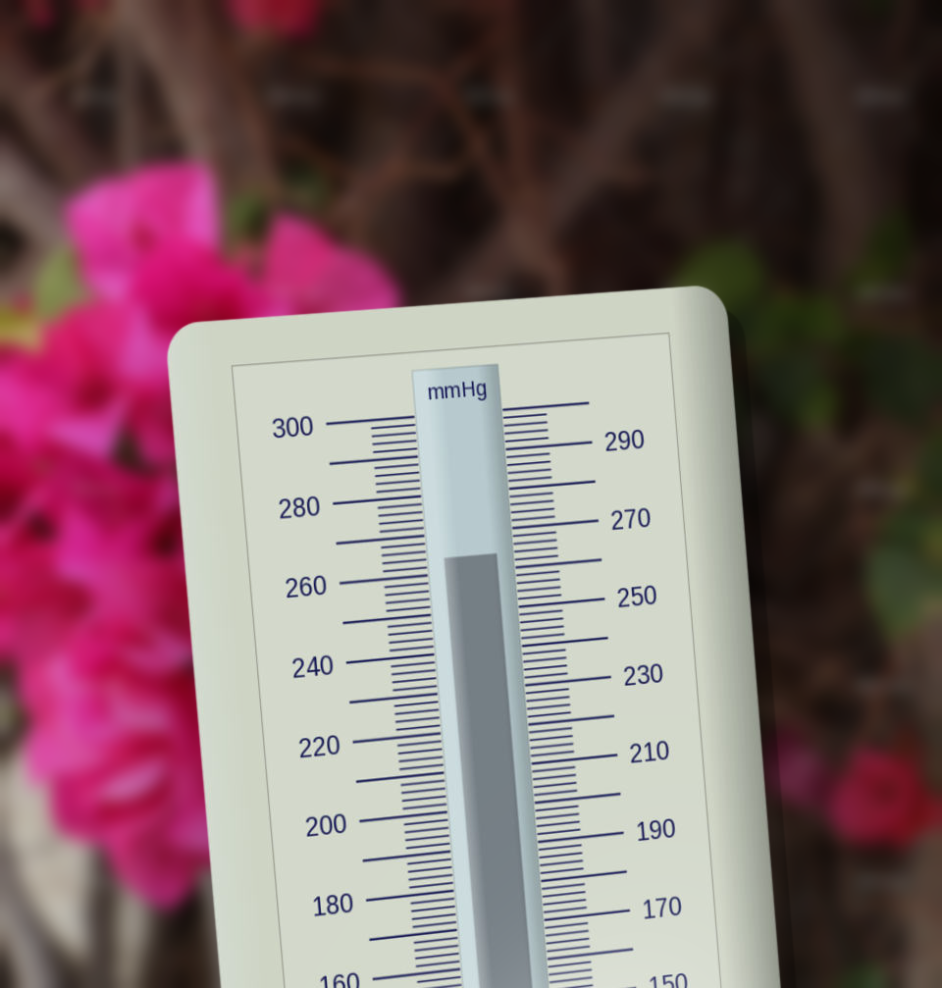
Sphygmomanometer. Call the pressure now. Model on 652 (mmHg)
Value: 264 (mmHg)
